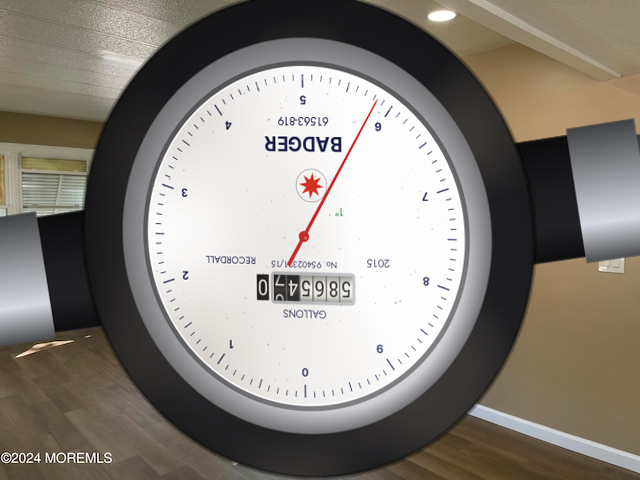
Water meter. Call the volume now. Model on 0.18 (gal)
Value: 5865465.8 (gal)
